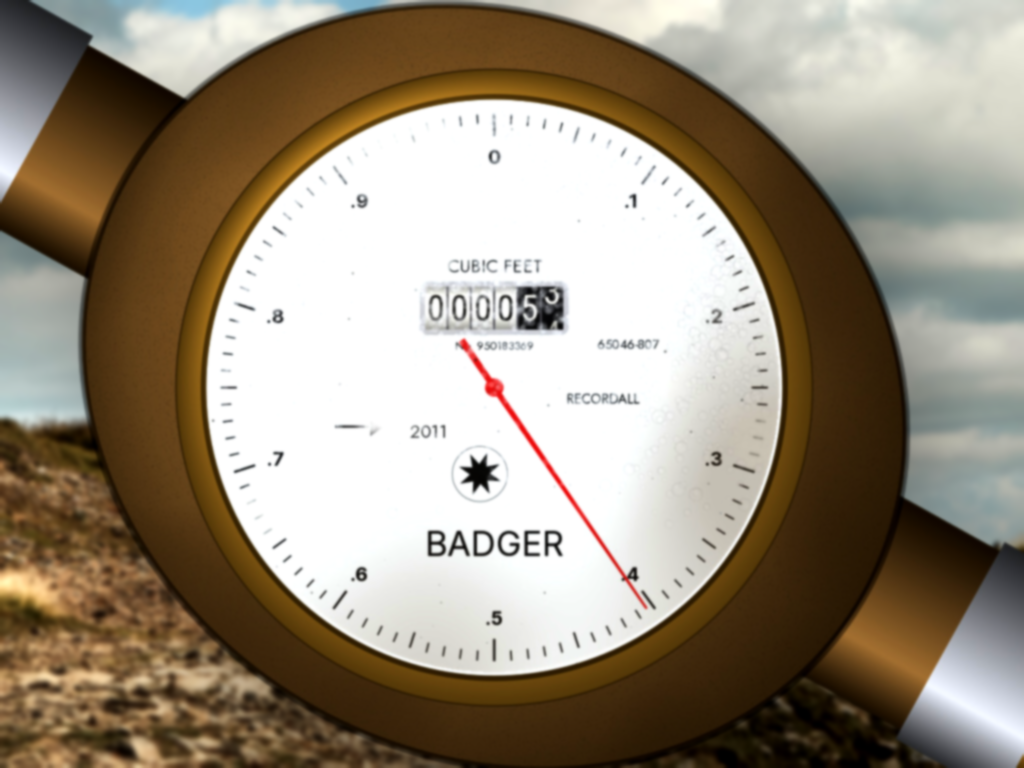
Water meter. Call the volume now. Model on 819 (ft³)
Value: 53.40 (ft³)
